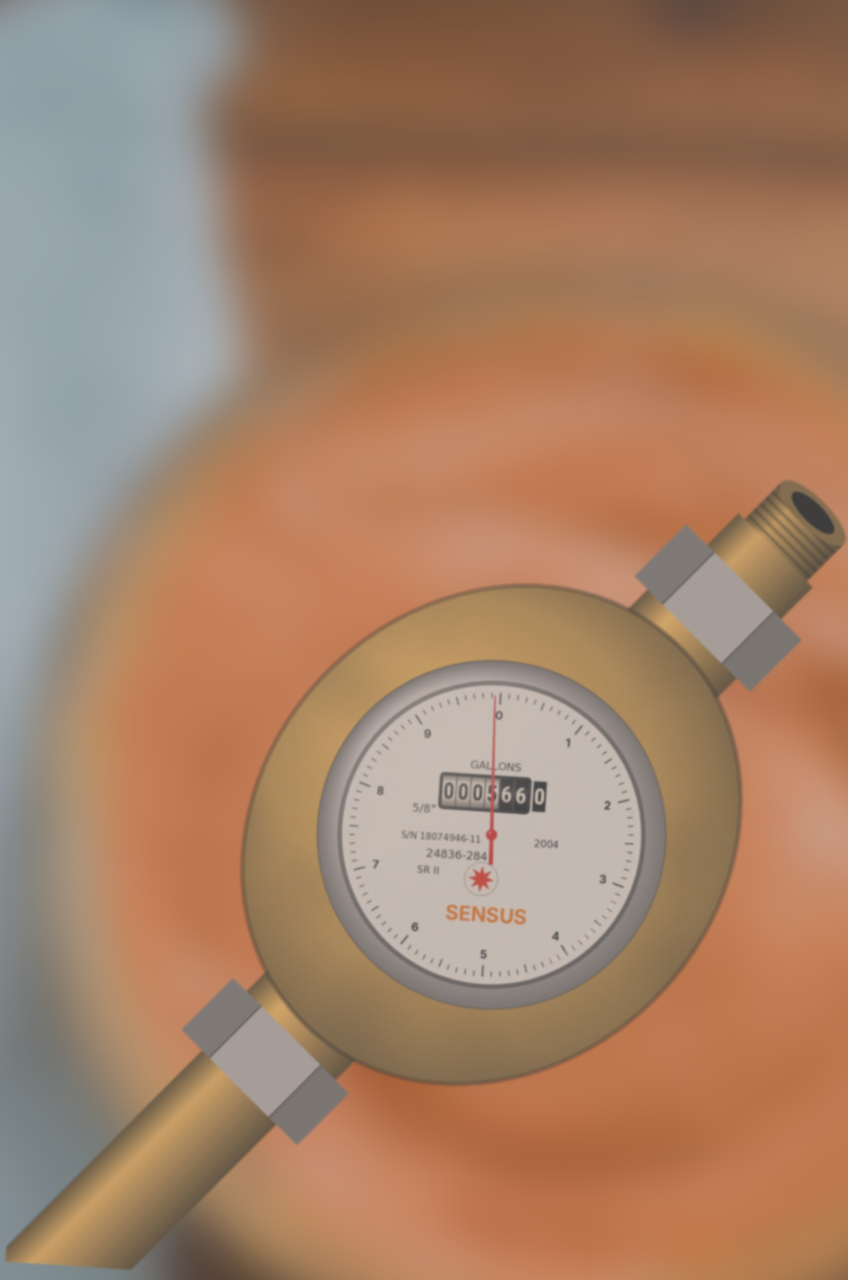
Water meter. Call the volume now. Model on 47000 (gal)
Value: 5659.9 (gal)
